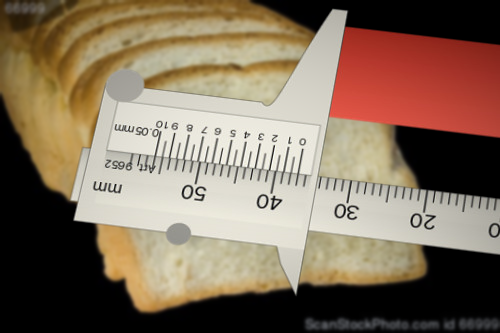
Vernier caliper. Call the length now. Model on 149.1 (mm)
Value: 37.0 (mm)
